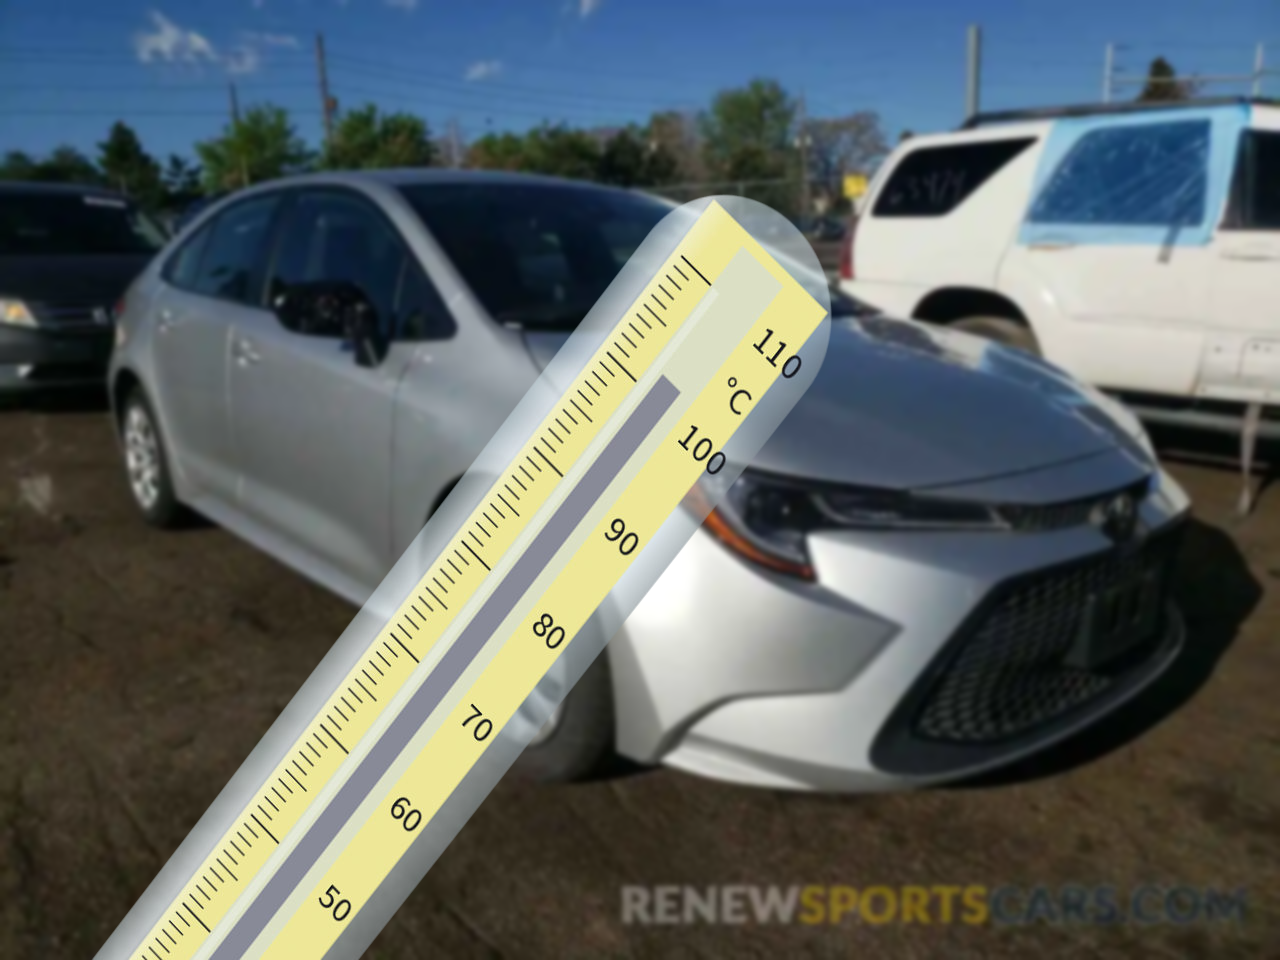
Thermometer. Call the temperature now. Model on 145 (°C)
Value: 102 (°C)
